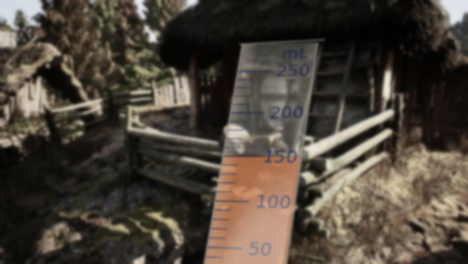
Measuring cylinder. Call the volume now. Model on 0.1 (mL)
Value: 150 (mL)
